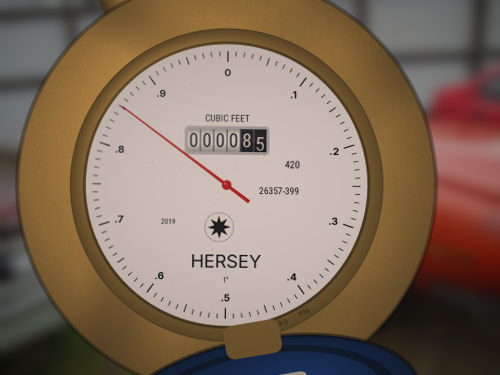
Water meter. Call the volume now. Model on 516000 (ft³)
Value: 84.85 (ft³)
